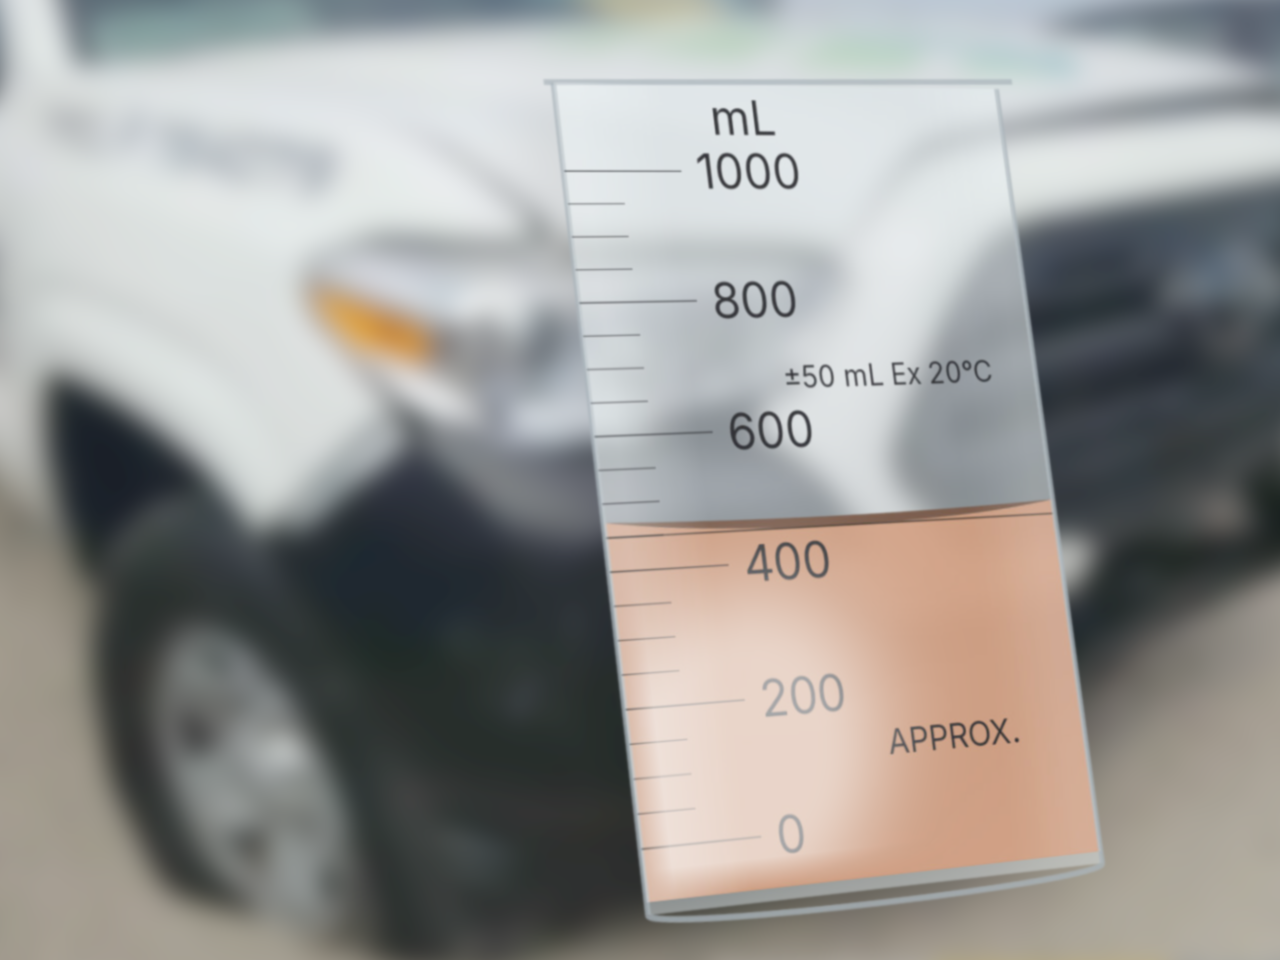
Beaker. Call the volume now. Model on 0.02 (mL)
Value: 450 (mL)
